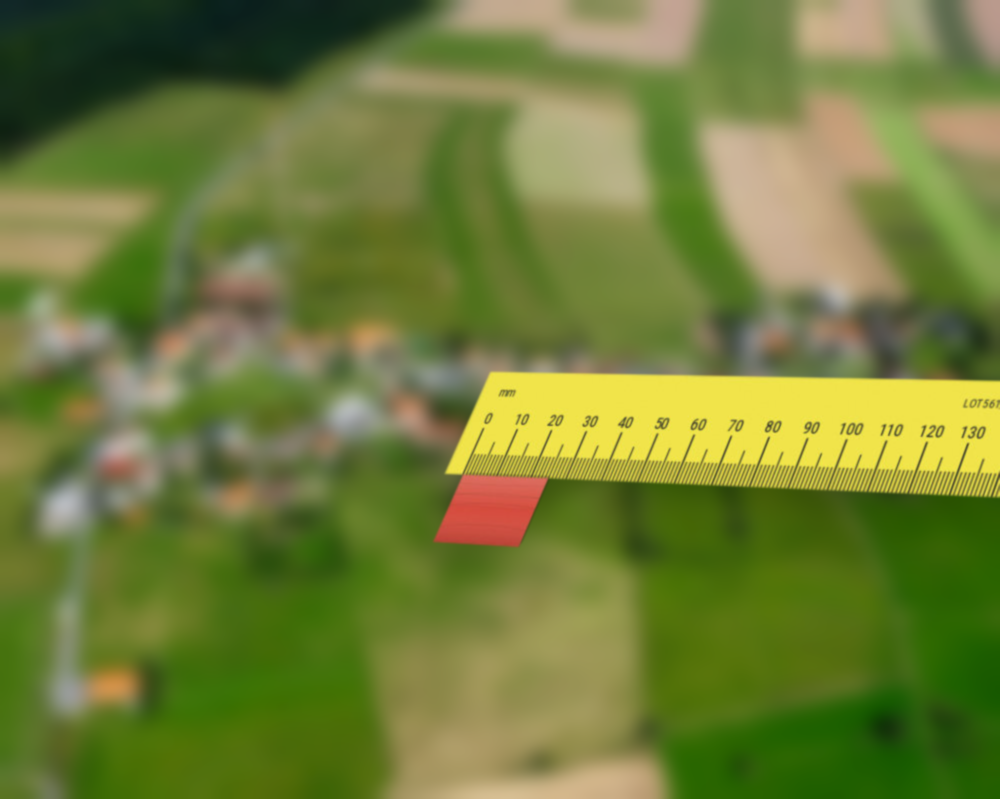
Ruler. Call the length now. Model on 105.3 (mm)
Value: 25 (mm)
